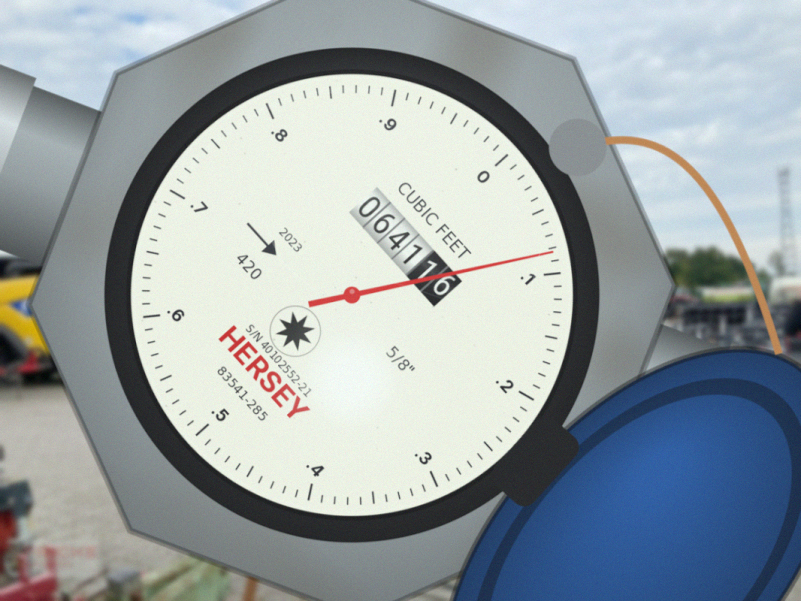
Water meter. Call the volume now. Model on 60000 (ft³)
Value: 64116.08 (ft³)
